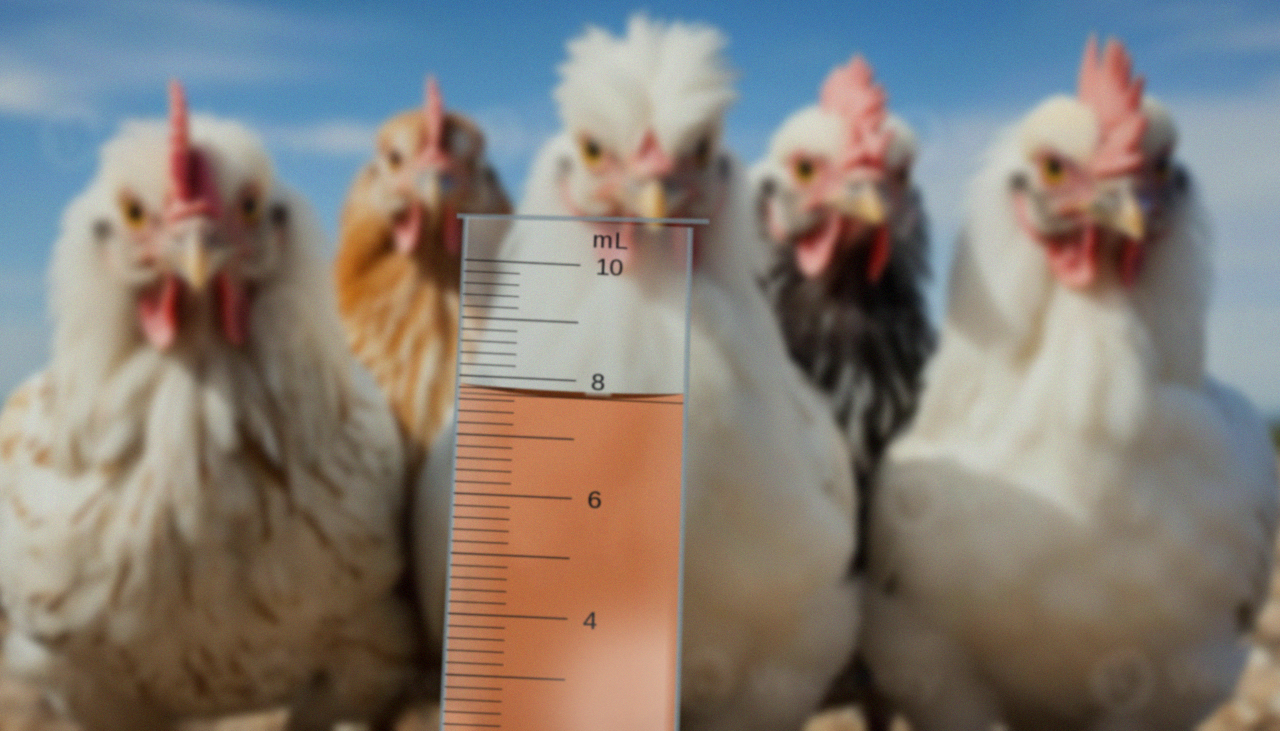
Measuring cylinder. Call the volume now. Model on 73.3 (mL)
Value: 7.7 (mL)
